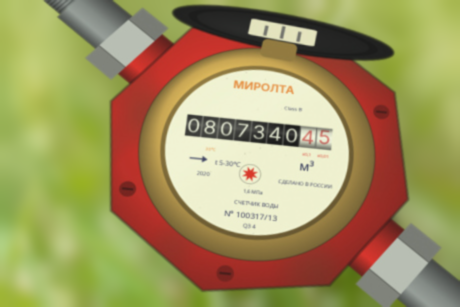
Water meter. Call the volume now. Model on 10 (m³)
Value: 807340.45 (m³)
